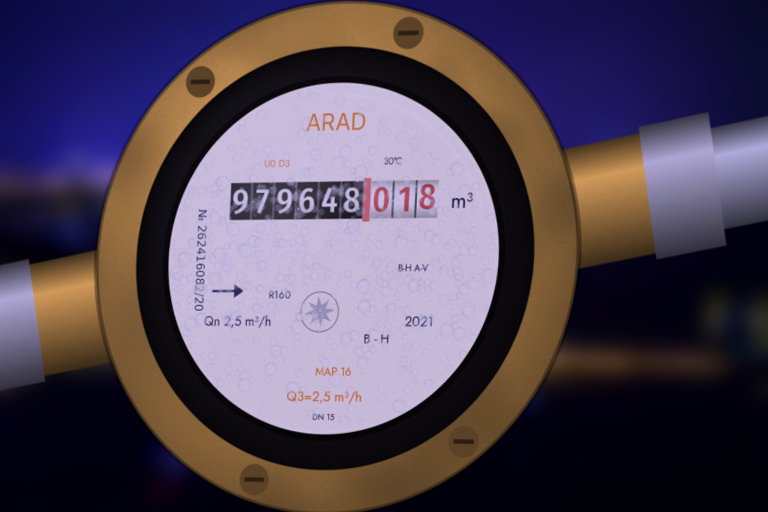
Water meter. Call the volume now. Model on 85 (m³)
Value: 979648.018 (m³)
